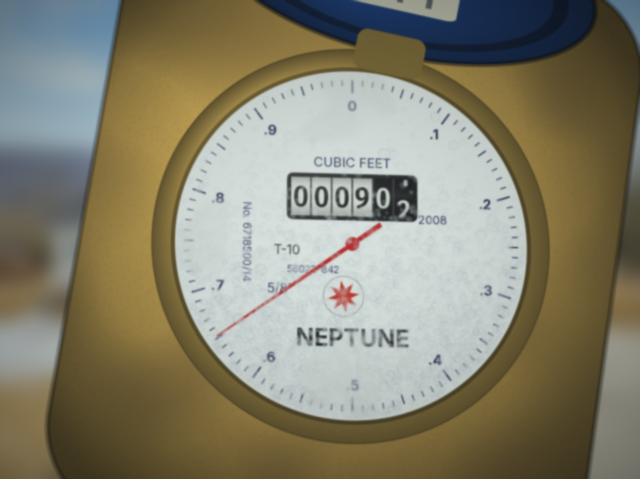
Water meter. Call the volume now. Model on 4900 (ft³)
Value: 901.65 (ft³)
